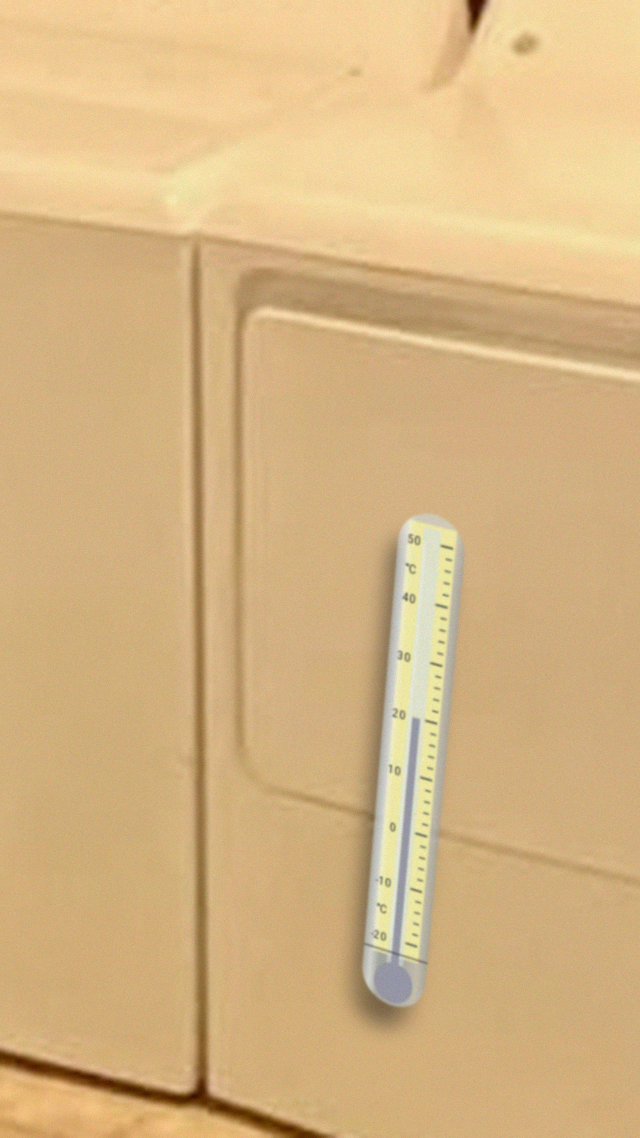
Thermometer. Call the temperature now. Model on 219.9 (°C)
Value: 20 (°C)
